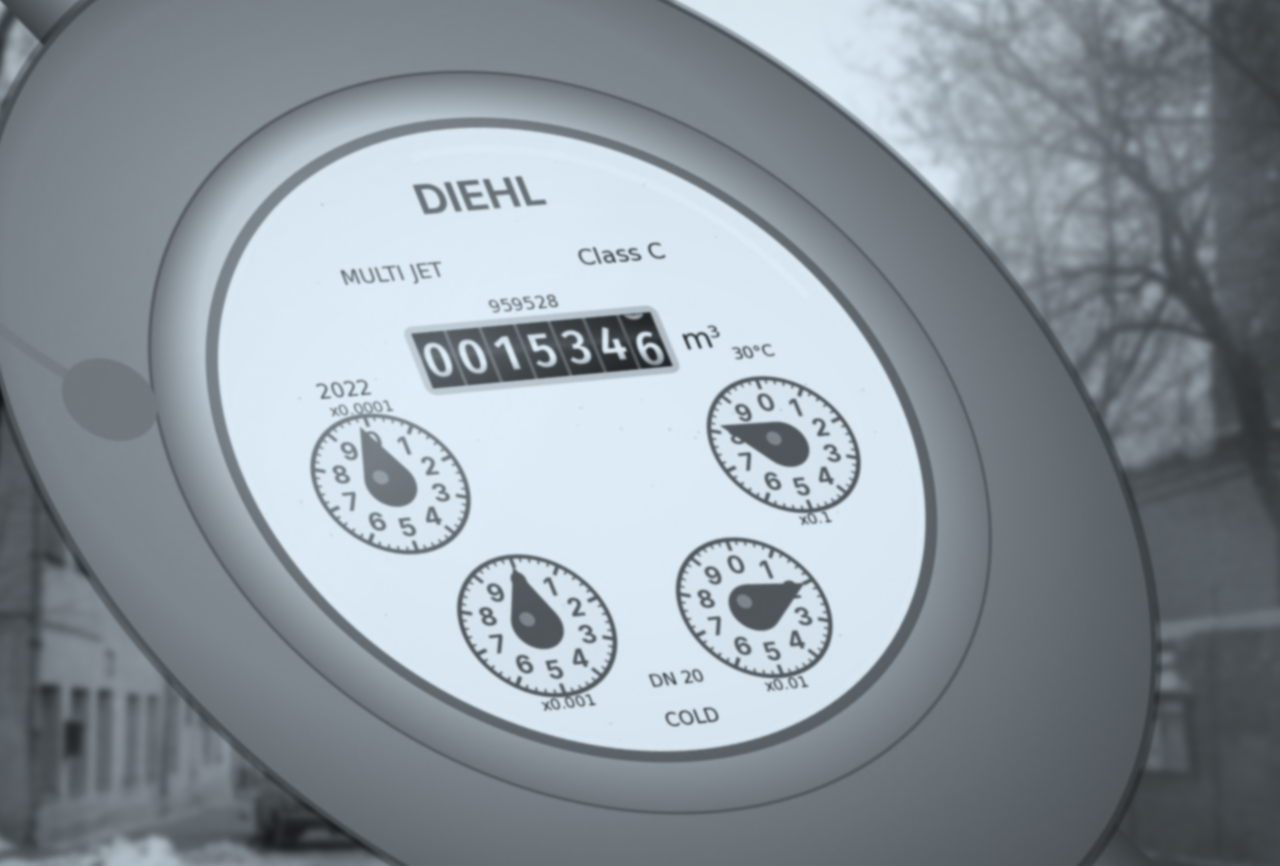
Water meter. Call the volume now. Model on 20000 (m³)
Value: 15345.8199 (m³)
